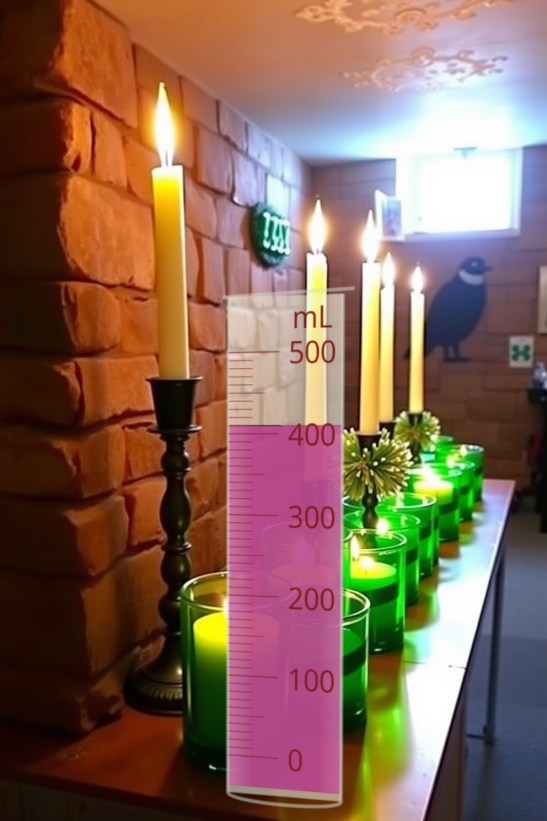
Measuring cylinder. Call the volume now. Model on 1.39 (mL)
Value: 410 (mL)
